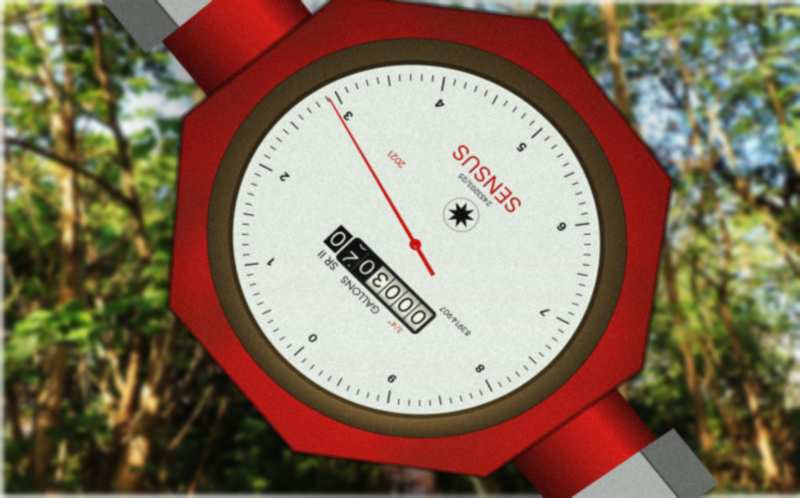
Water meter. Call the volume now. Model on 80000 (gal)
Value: 3022.9 (gal)
